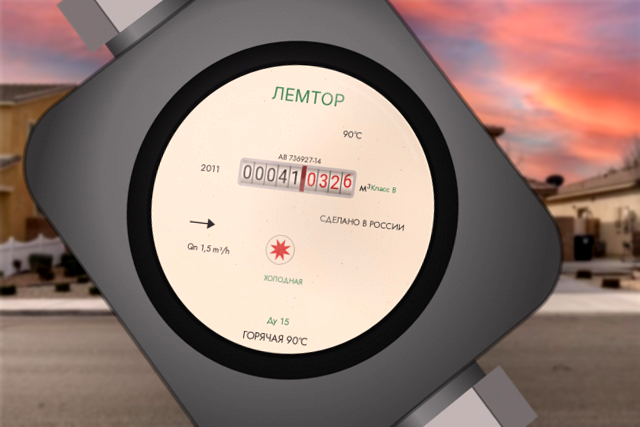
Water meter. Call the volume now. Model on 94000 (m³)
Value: 41.0326 (m³)
